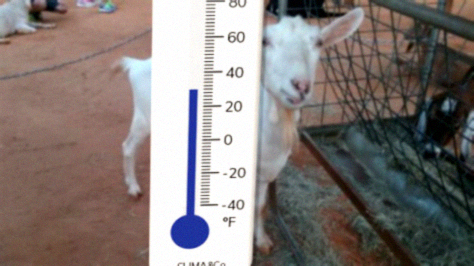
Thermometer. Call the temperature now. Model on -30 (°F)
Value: 30 (°F)
